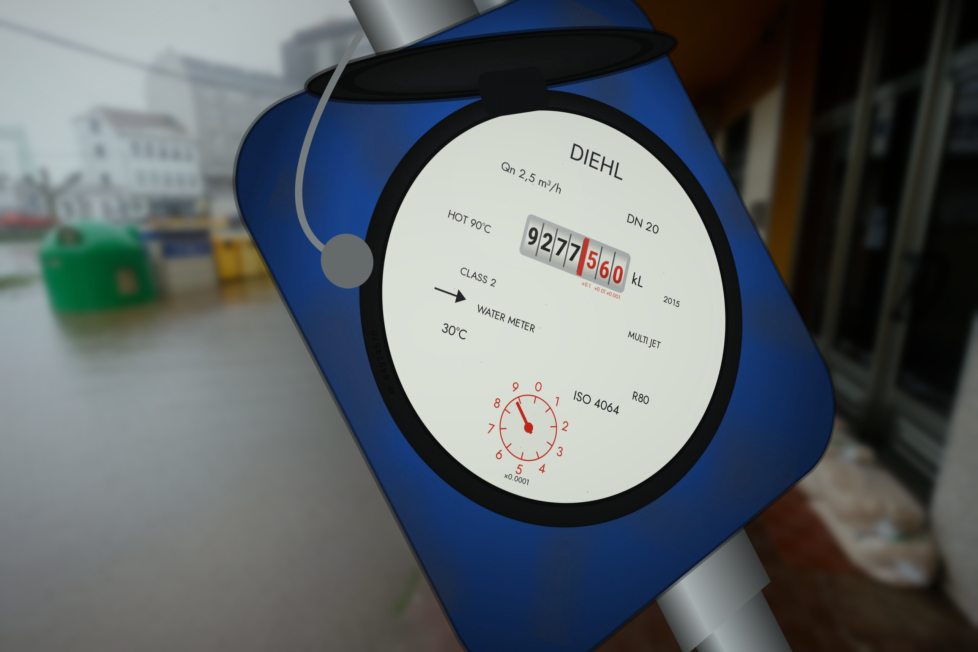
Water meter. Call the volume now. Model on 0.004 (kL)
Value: 9277.5598 (kL)
